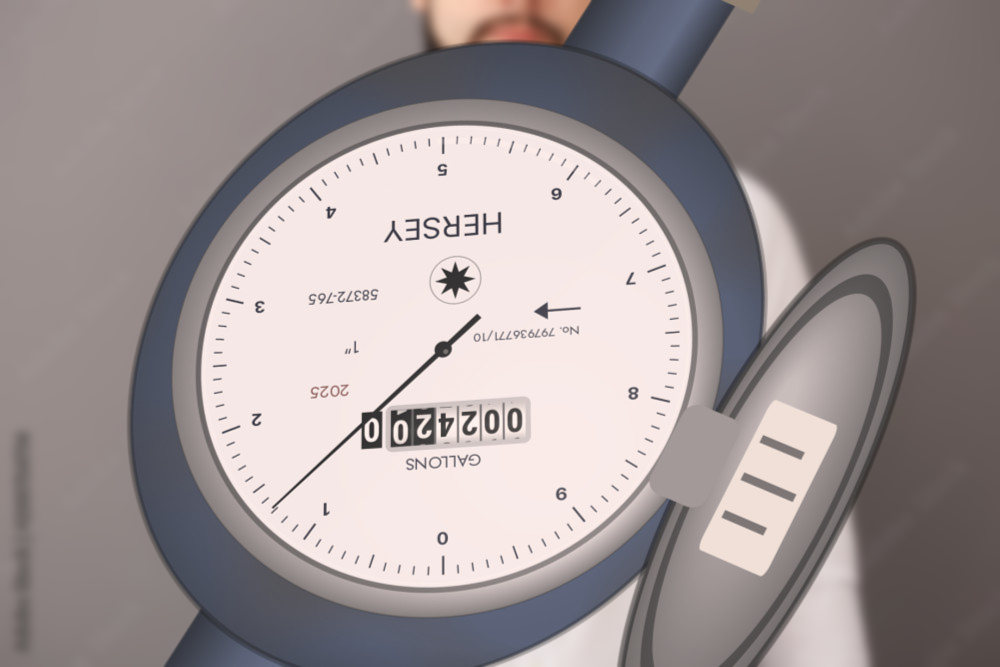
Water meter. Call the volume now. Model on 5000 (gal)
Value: 24201.3 (gal)
